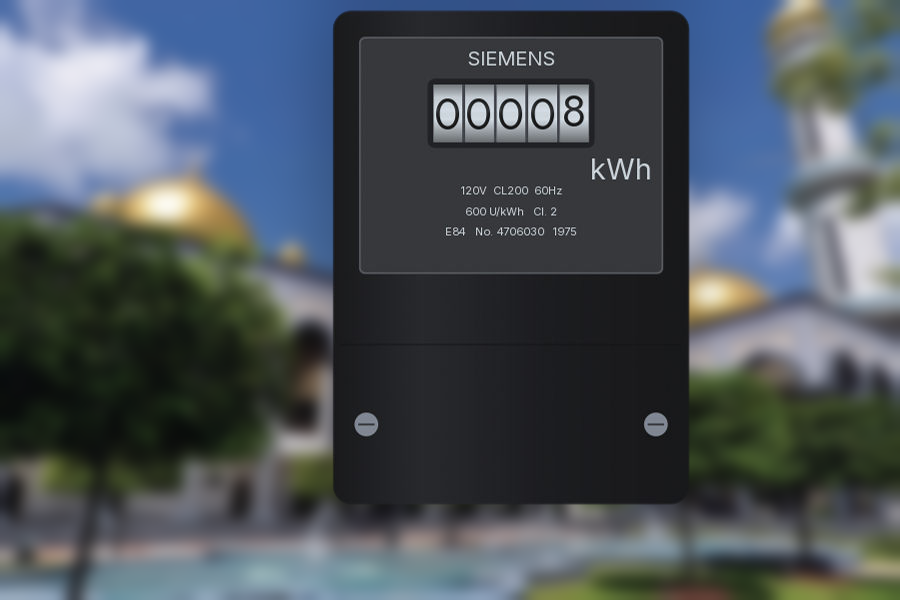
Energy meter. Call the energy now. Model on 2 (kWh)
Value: 8 (kWh)
